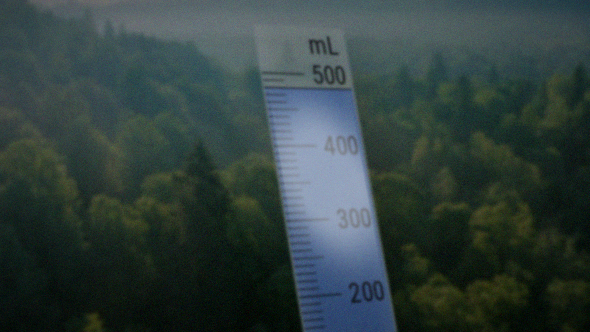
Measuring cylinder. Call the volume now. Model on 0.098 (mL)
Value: 480 (mL)
